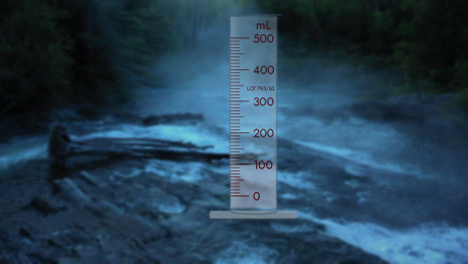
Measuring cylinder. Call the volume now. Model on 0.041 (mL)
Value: 100 (mL)
